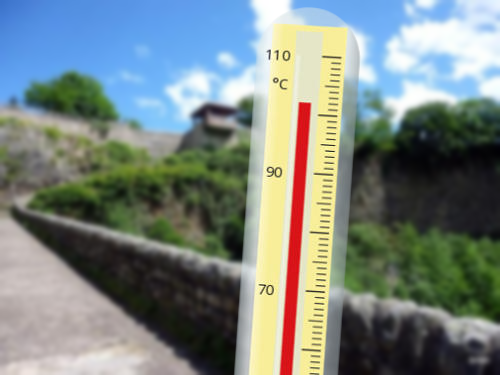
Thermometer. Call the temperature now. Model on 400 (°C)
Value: 102 (°C)
